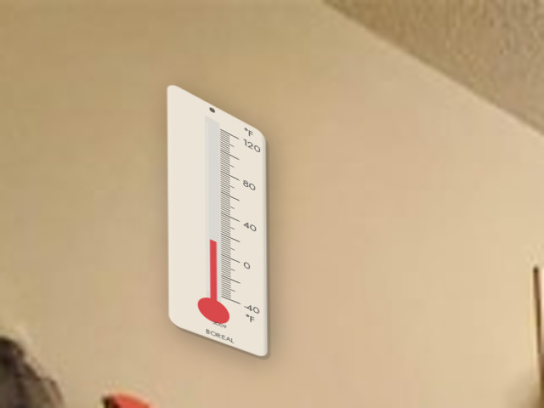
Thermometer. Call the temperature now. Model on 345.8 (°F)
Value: 10 (°F)
